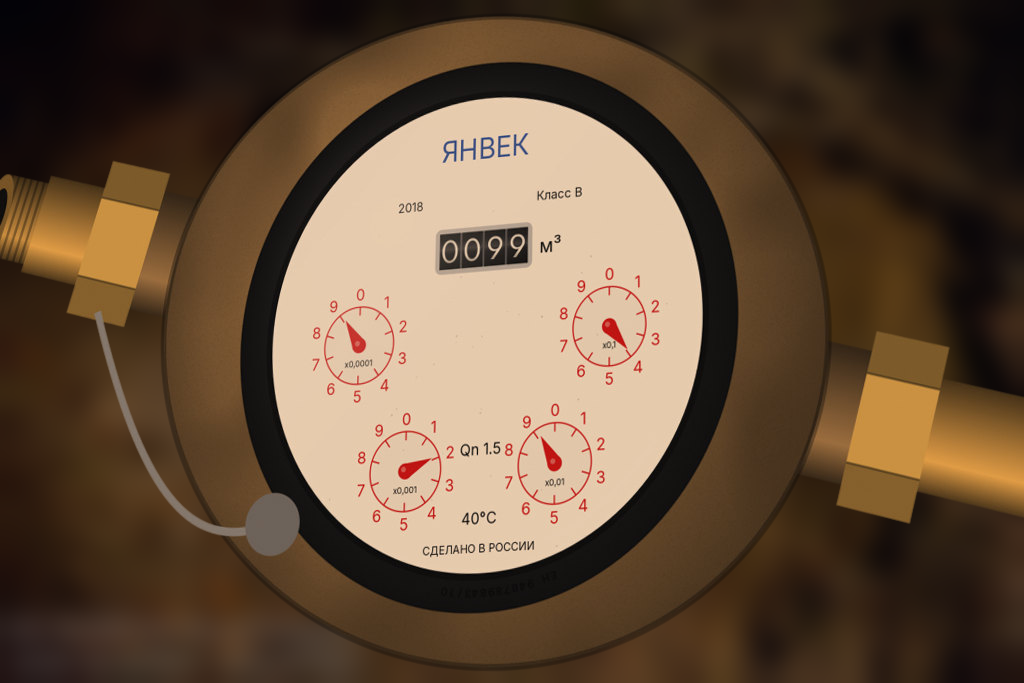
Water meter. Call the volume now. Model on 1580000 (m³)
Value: 99.3919 (m³)
